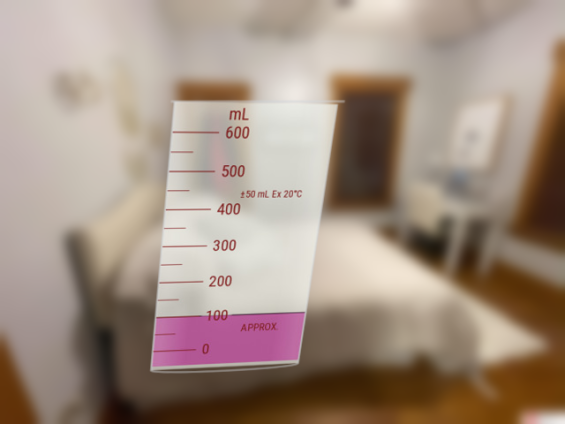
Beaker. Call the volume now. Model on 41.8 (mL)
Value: 100 (mL)
